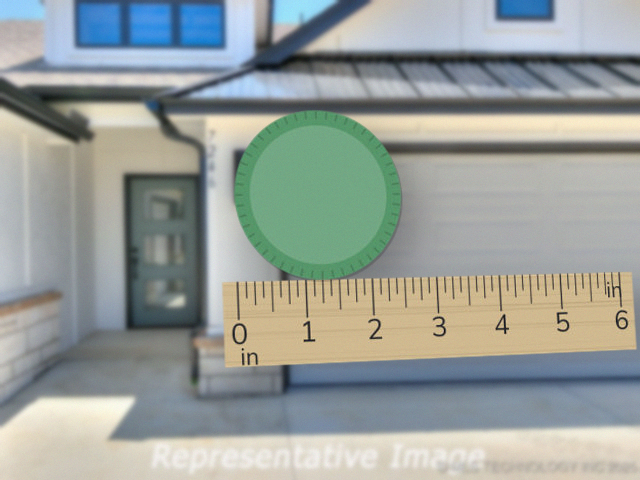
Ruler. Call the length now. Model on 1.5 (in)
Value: 2.5 (in)
